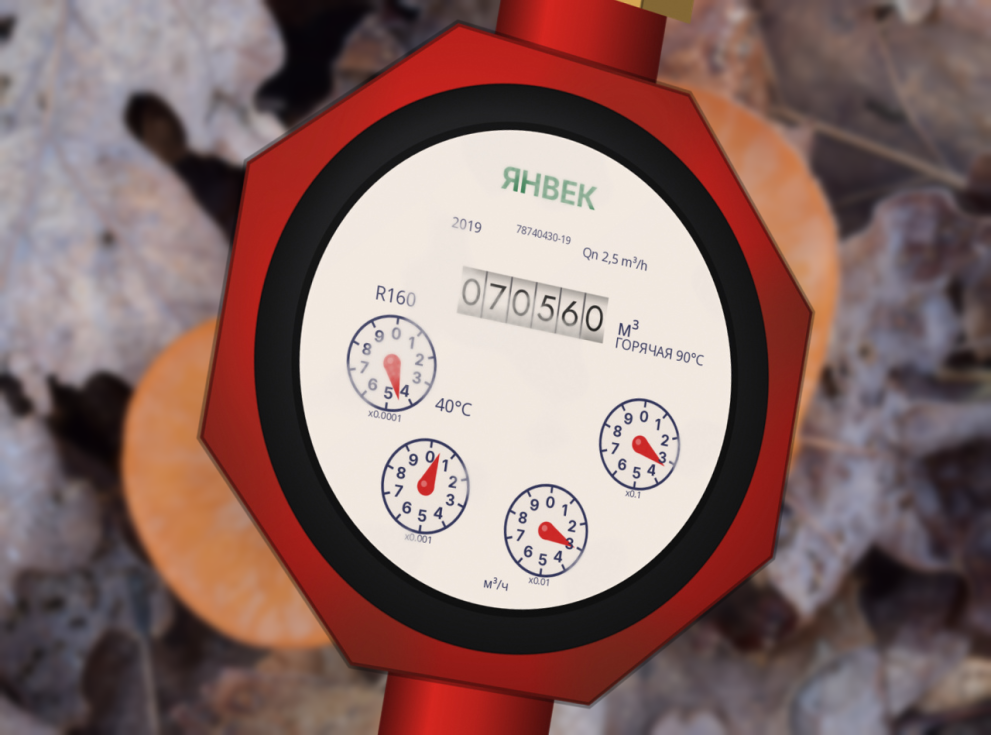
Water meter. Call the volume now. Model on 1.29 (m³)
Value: 70560.3304 (m³)
